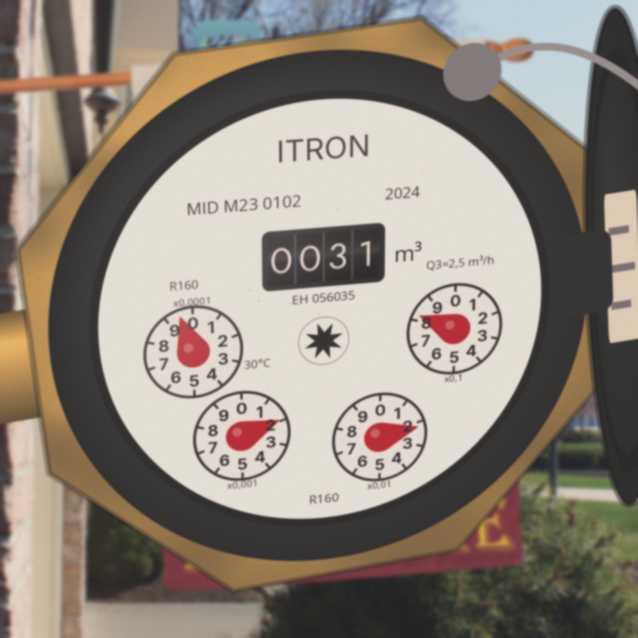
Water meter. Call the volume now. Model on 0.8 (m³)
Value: 31.8219 (m³)
